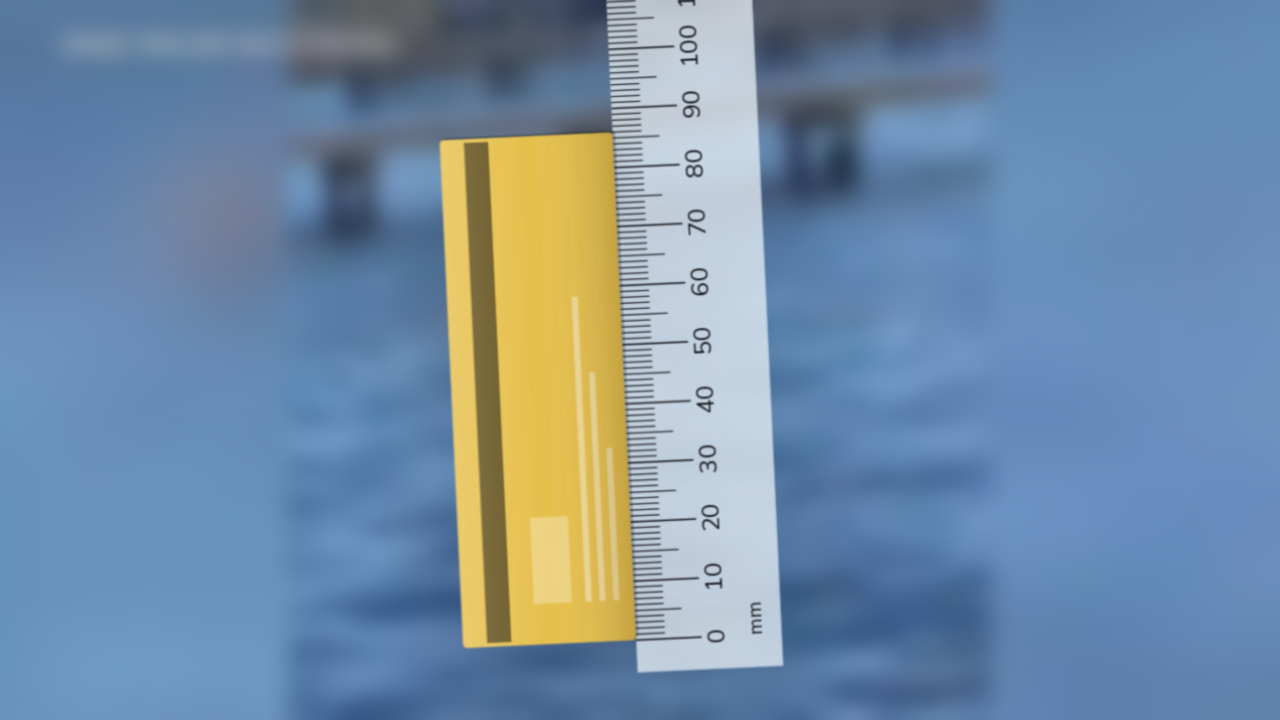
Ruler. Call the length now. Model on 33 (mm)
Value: 86 (mm)
